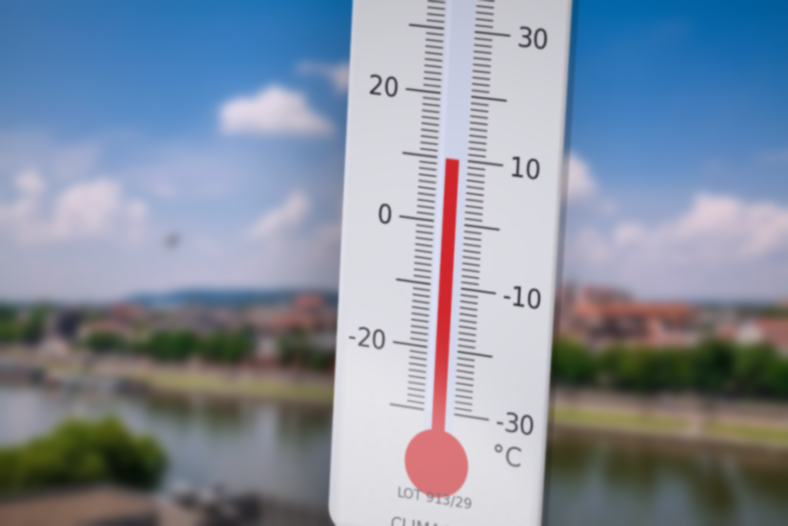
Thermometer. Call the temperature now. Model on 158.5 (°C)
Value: 10 (°C)
